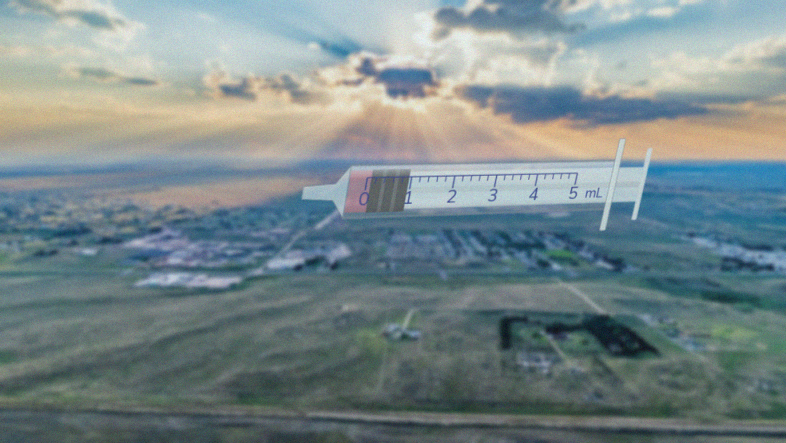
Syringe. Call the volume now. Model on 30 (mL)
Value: 0.1 (mL)
